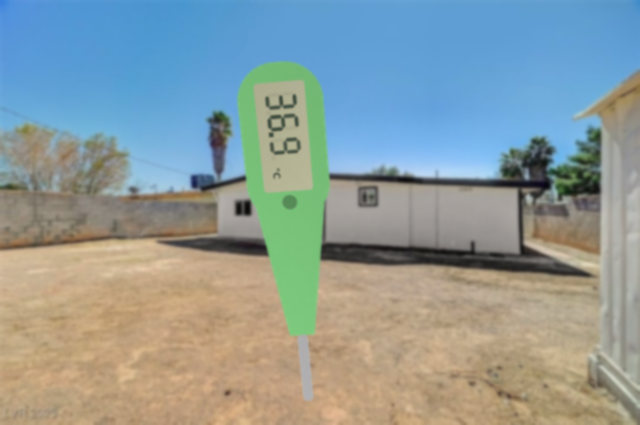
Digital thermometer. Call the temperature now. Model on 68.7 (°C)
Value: 36.9 (°C)
